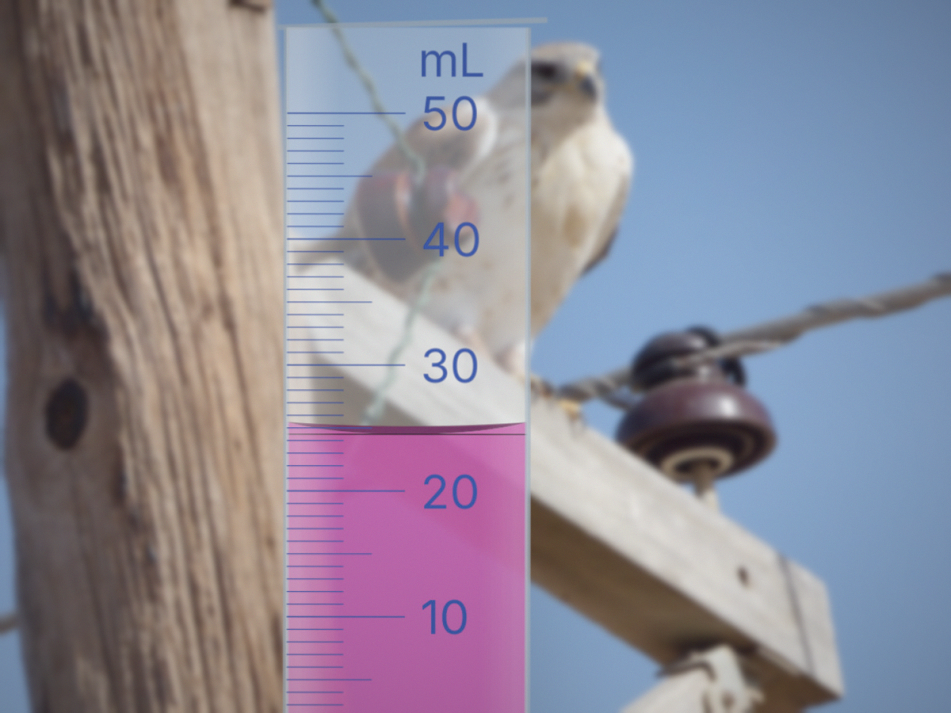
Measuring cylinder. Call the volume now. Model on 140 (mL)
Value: 24.5 (mL)
